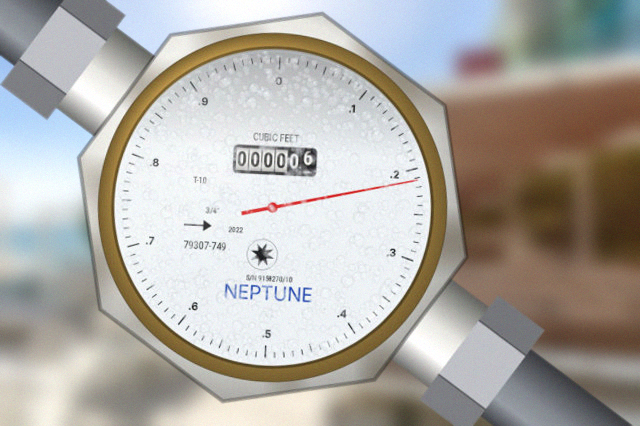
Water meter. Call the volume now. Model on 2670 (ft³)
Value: 6.21 (ft³)
